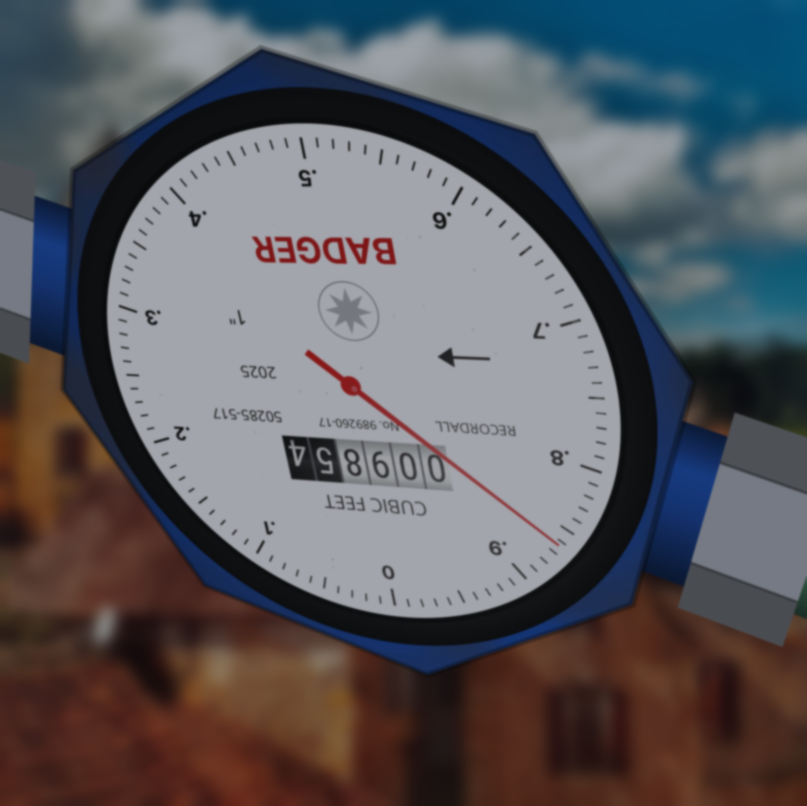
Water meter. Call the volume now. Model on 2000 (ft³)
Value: 9853.86 (ft³)
